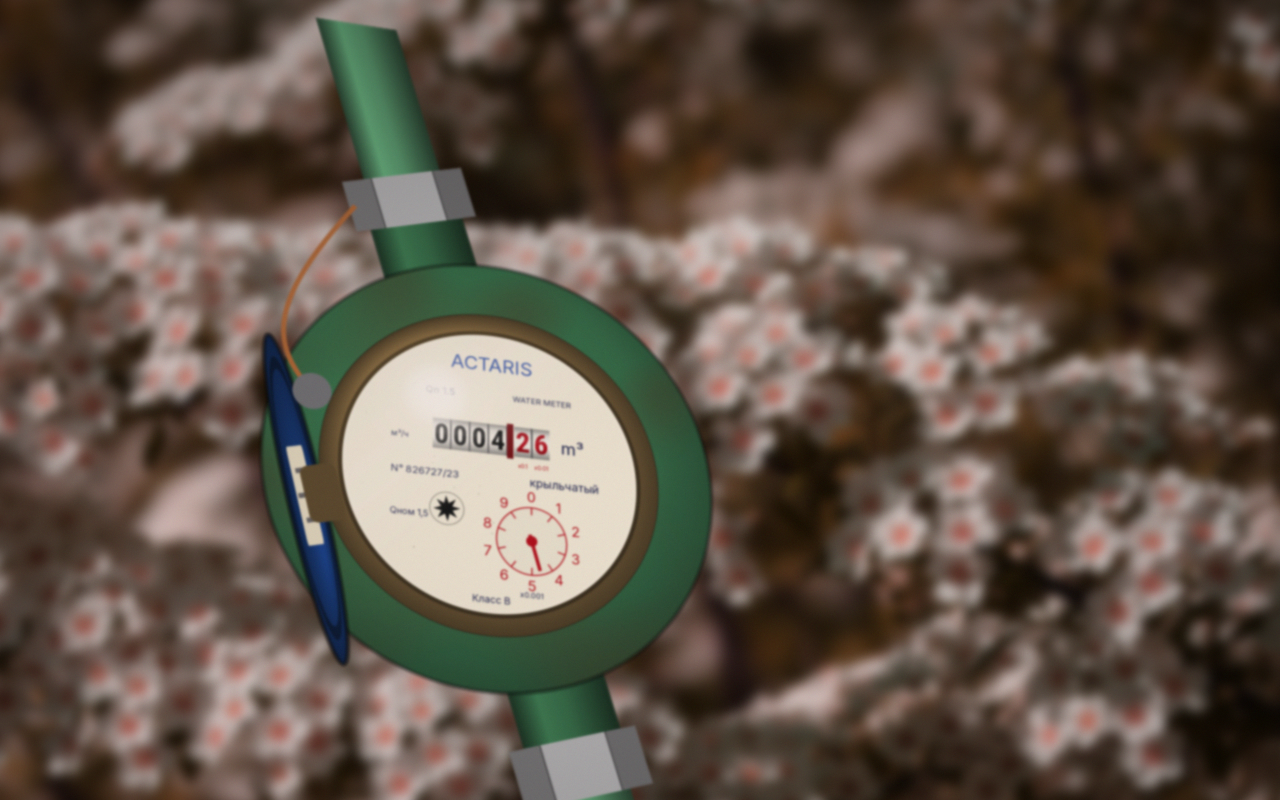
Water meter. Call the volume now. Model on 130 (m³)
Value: 4.264 (m³)
